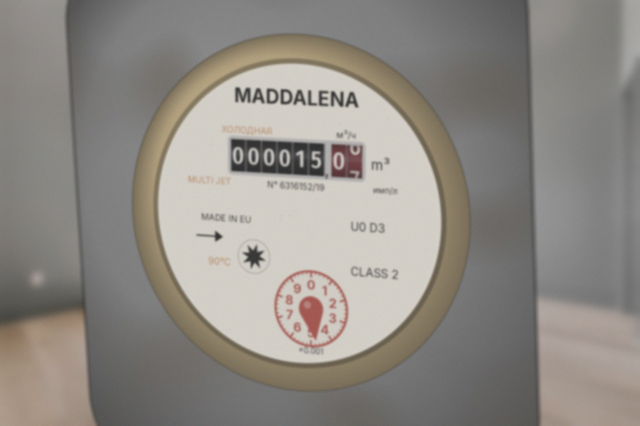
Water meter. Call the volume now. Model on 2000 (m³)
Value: 15.064 (m³)
